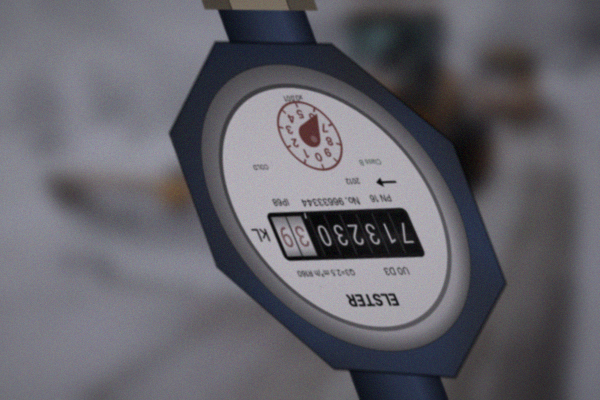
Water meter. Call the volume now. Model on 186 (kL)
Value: 713230.396 (kL)
